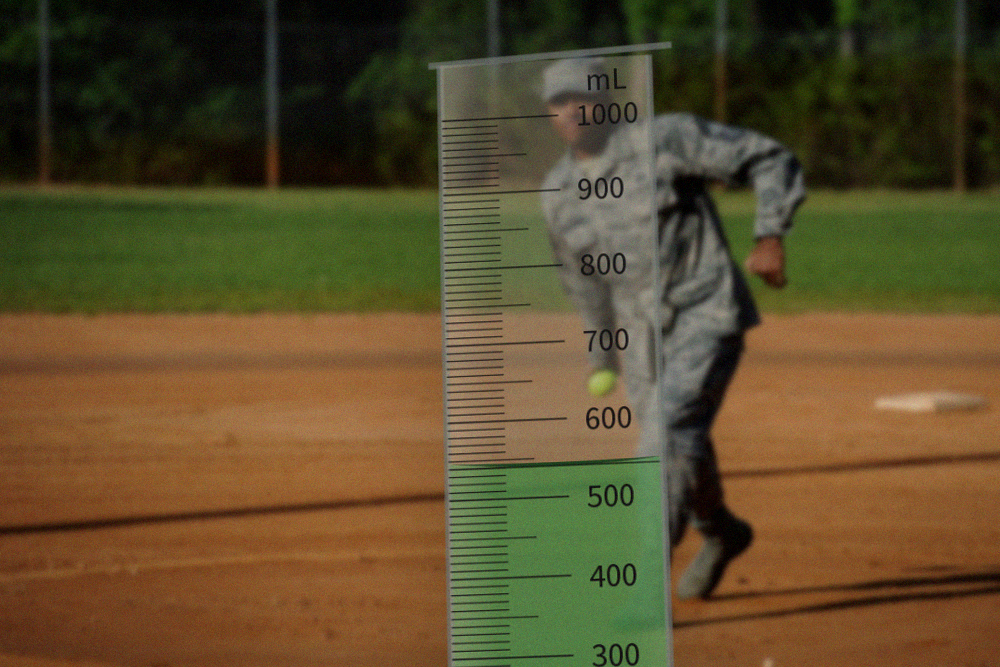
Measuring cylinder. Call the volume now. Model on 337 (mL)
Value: 540 (mL)
